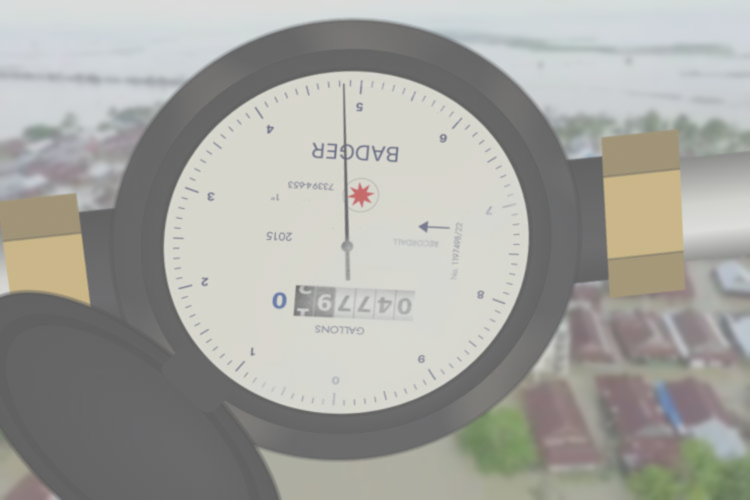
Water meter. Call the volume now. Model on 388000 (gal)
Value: 477914.8 (gal)
